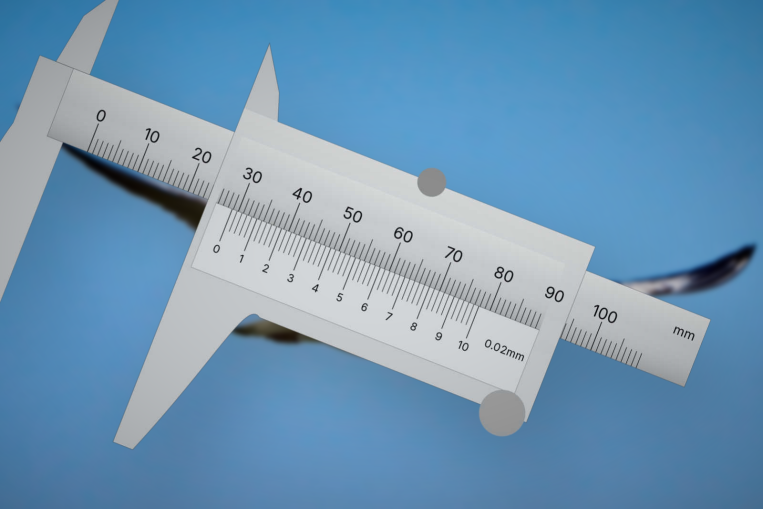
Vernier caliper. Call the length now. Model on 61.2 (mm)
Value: 28.8 (mm)
